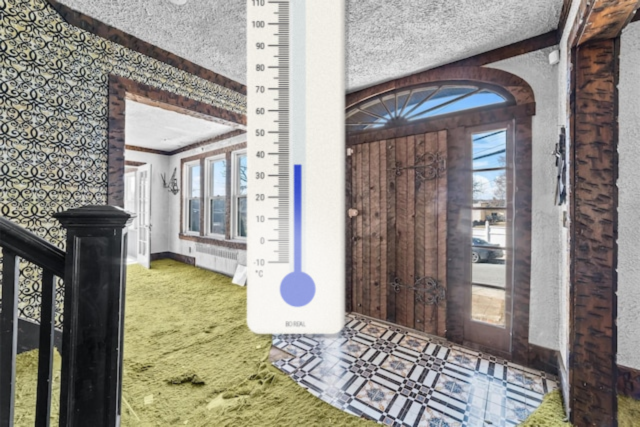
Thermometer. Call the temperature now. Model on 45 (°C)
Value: 35 (°C)
